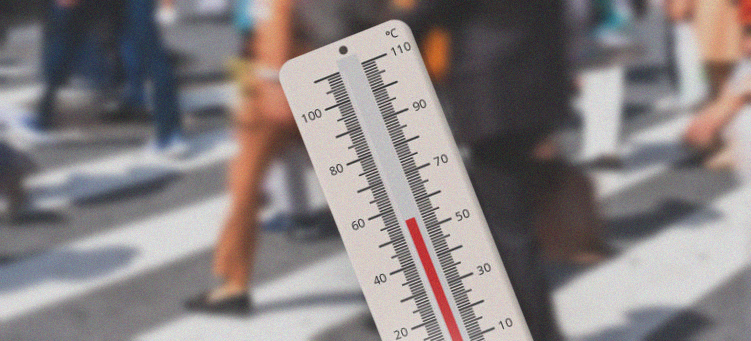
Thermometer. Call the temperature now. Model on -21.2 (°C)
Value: 55 (°C)
